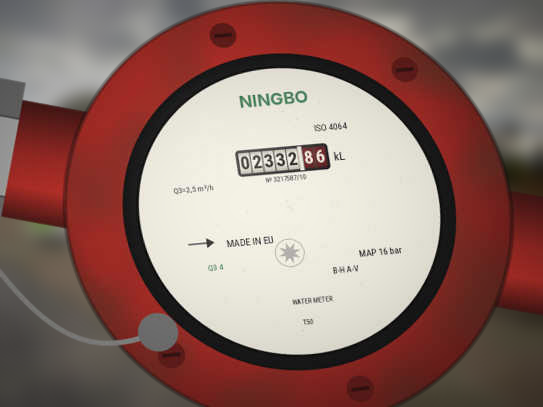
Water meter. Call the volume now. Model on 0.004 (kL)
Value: 2332.86 (kL)
